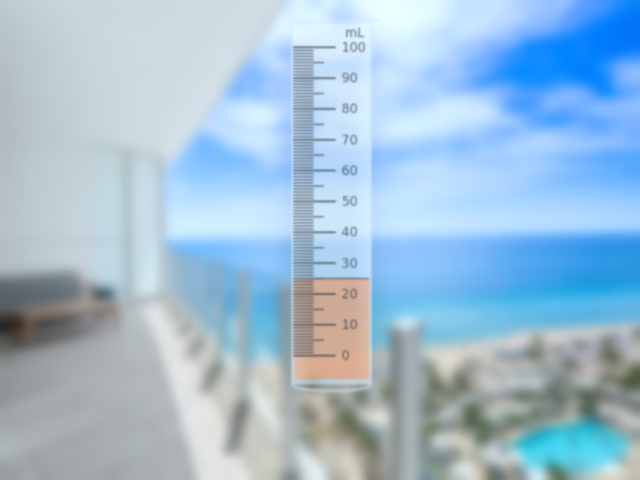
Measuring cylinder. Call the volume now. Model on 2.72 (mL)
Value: 25 (mL)
